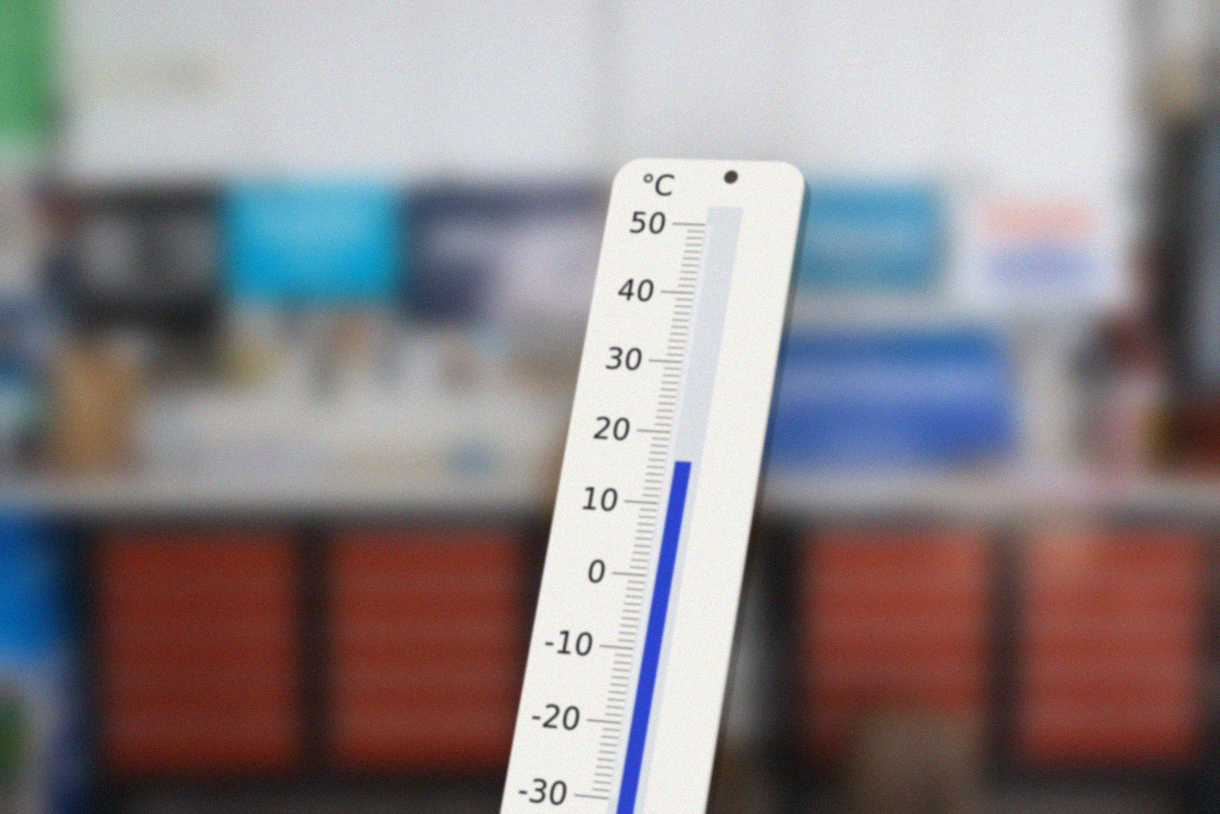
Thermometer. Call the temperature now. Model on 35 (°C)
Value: 16 (°C)
